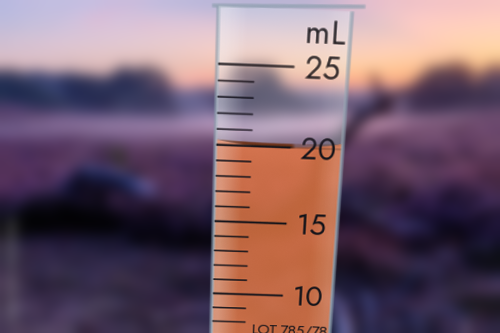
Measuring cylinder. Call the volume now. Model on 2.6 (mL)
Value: 20 (mL)
